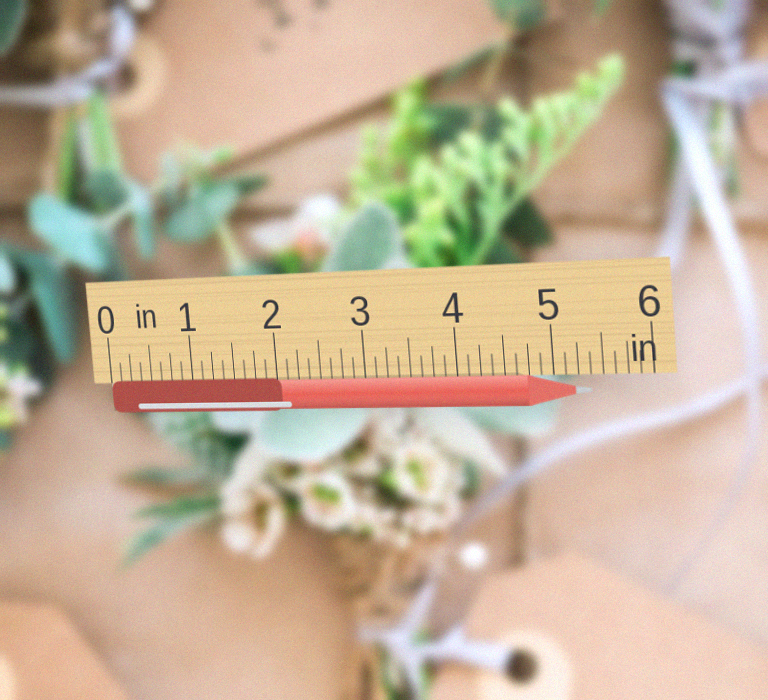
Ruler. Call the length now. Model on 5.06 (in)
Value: 5.375 (in)
